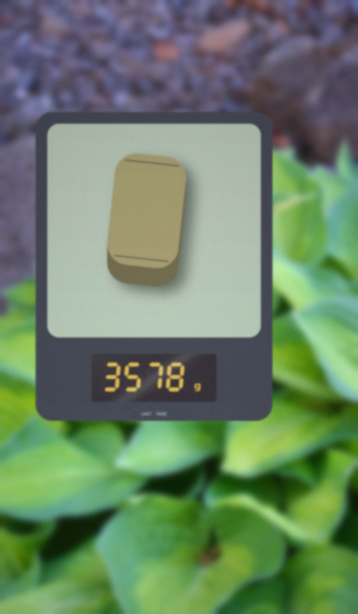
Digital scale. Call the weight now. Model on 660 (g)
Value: 3578 (g)
